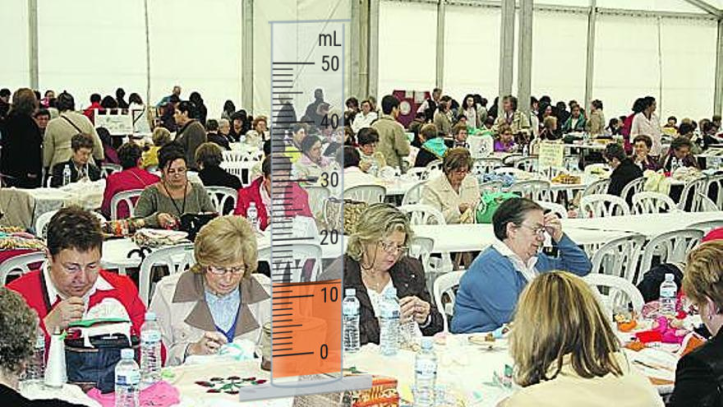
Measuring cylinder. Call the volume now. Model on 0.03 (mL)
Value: 12 (mL)
